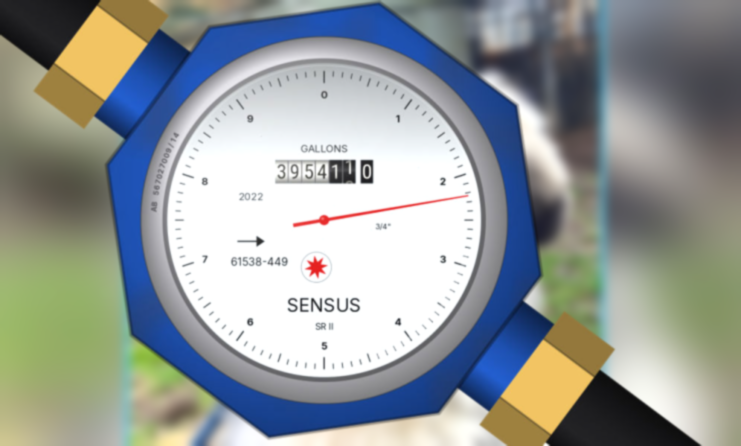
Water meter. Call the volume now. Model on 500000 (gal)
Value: 3954112.2 (gal)
